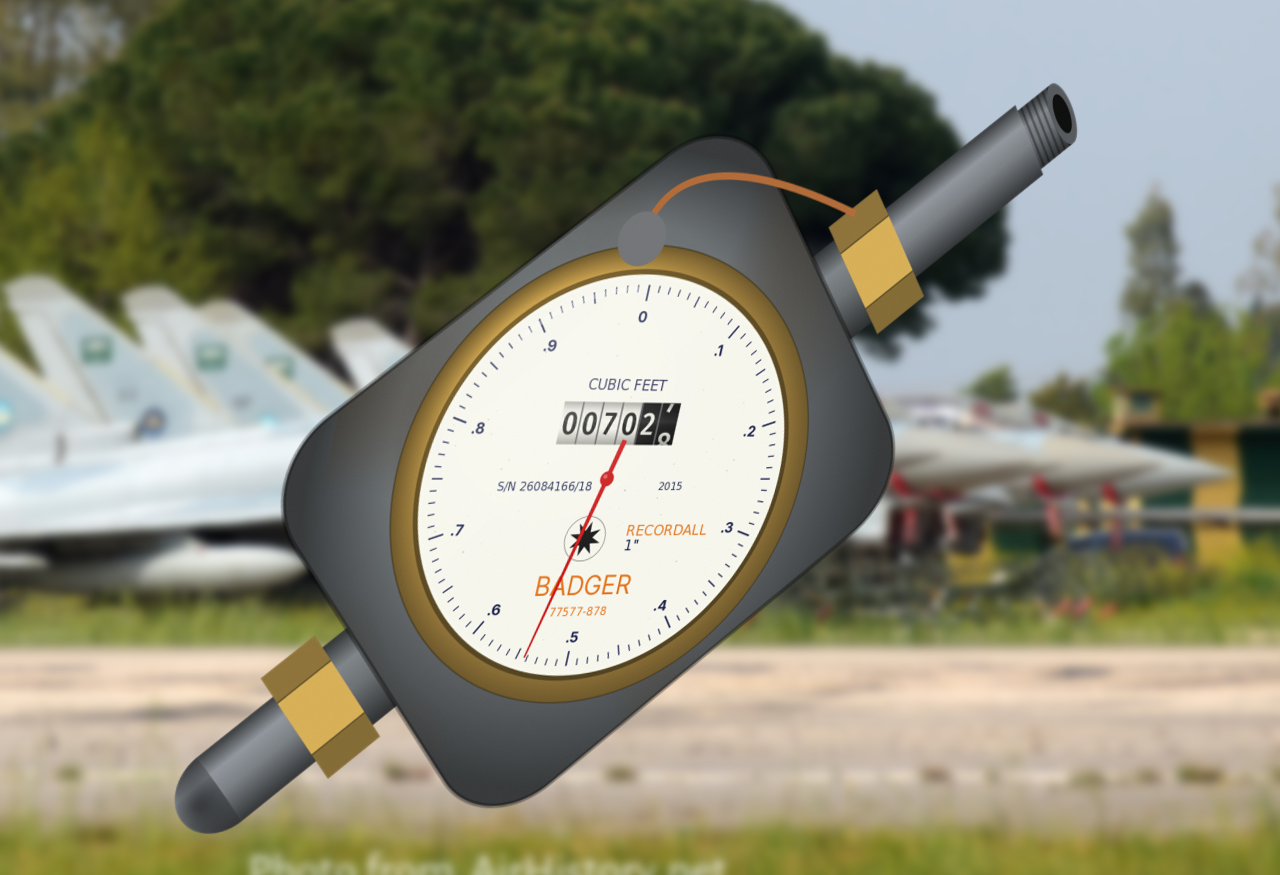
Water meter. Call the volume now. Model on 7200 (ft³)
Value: 7027.54 (ft³)
